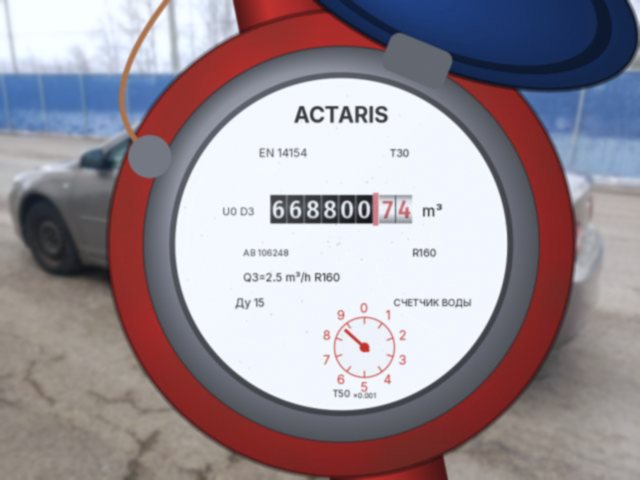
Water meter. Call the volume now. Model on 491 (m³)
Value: 668800.748 (m³)
